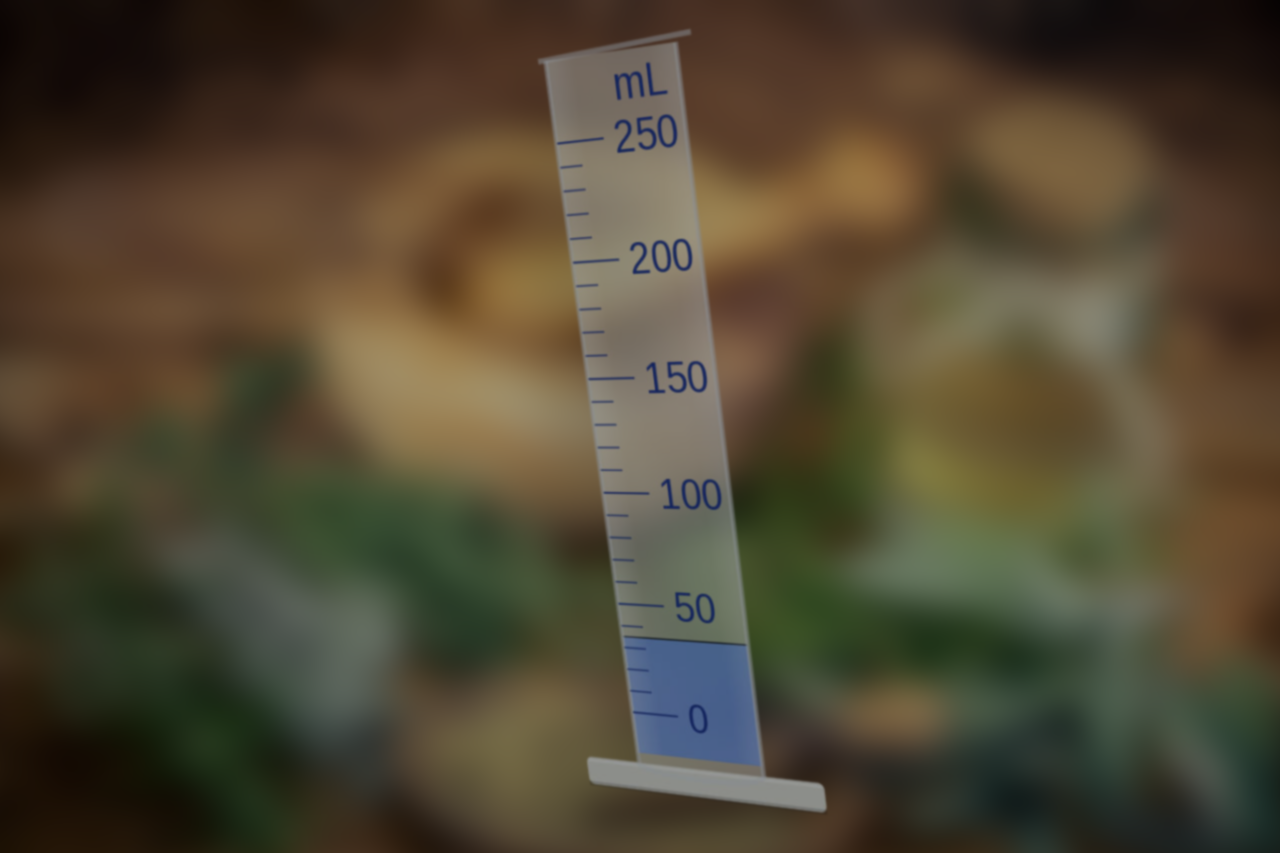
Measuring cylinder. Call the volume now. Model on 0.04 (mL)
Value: 35 (mL)
